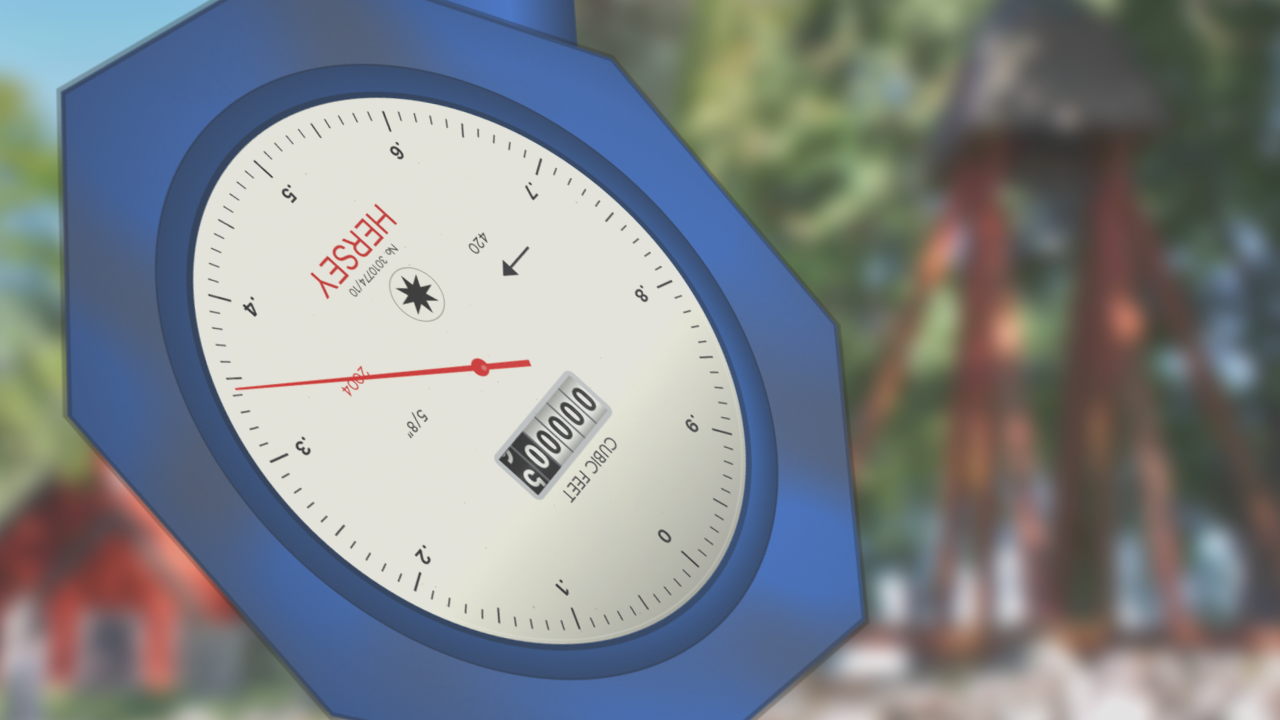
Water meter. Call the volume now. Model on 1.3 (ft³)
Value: 5.34 (ft³)
